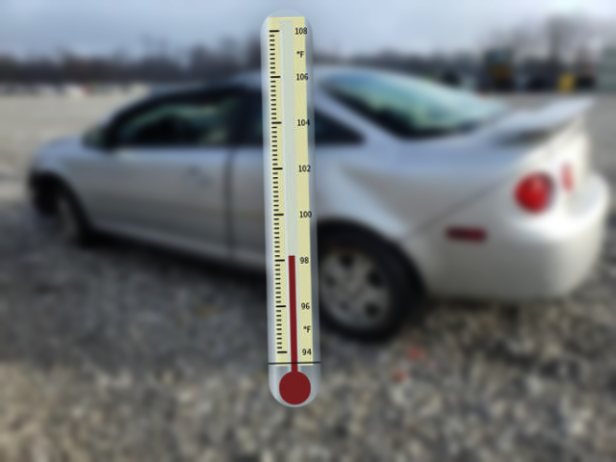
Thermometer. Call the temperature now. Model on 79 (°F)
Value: 98.2 (°F)
